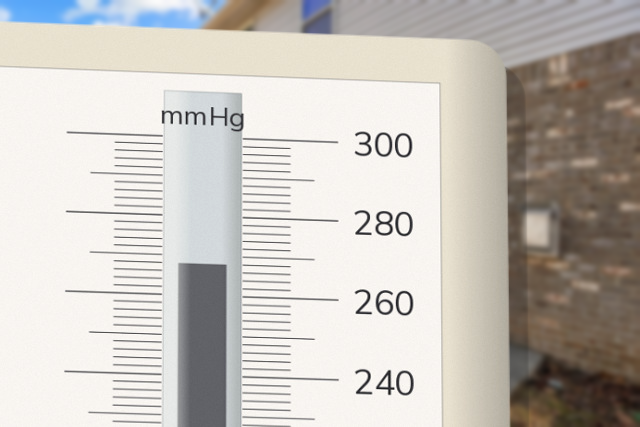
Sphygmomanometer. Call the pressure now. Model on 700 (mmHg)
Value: 268 (mmHg)
